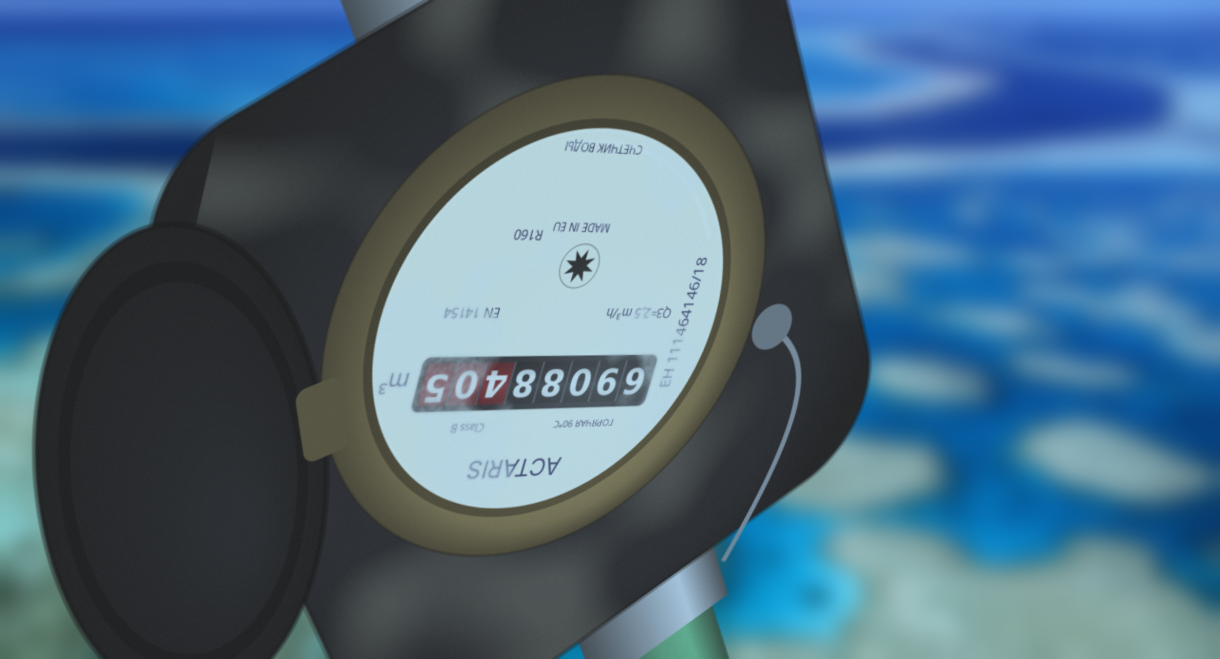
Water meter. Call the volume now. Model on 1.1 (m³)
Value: 69088.405 (m³)
